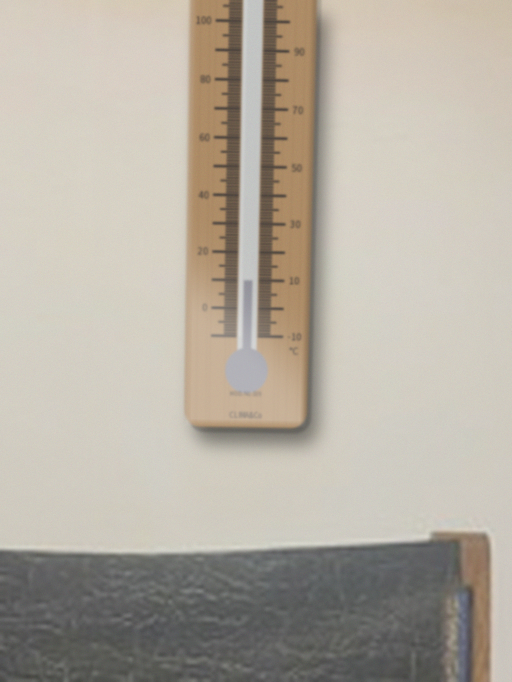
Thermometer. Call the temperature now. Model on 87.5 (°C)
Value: 10 (°C)
